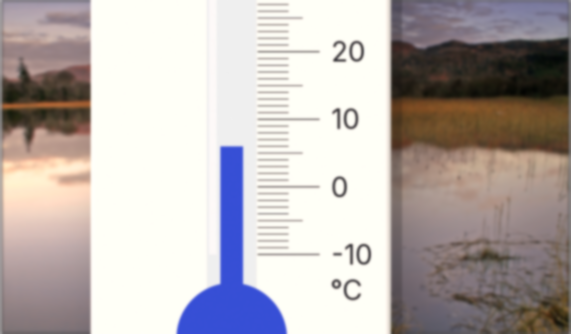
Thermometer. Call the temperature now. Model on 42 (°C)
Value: 6 (°C)
